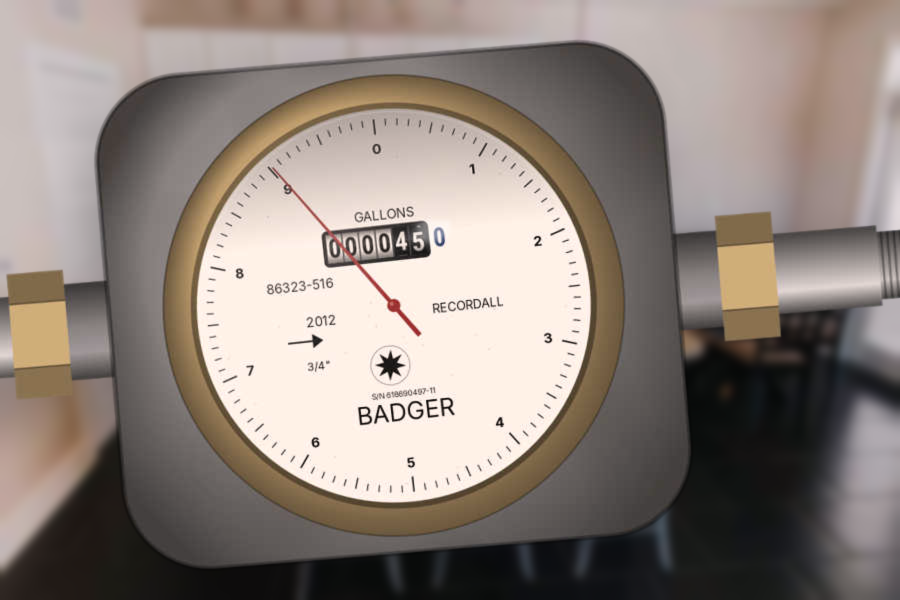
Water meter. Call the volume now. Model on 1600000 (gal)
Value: 449.0 (gal)
